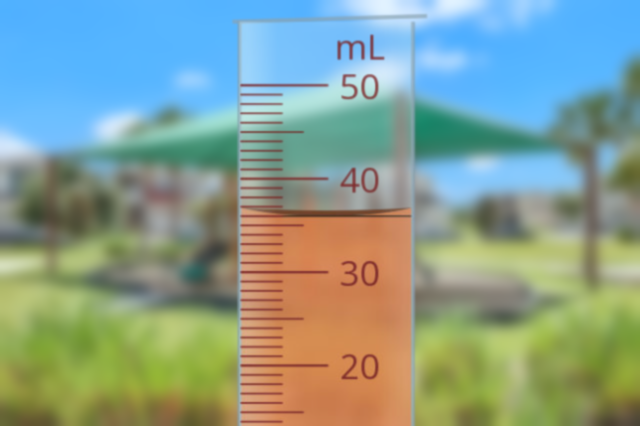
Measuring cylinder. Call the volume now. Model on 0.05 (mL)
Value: 36 (mL)
